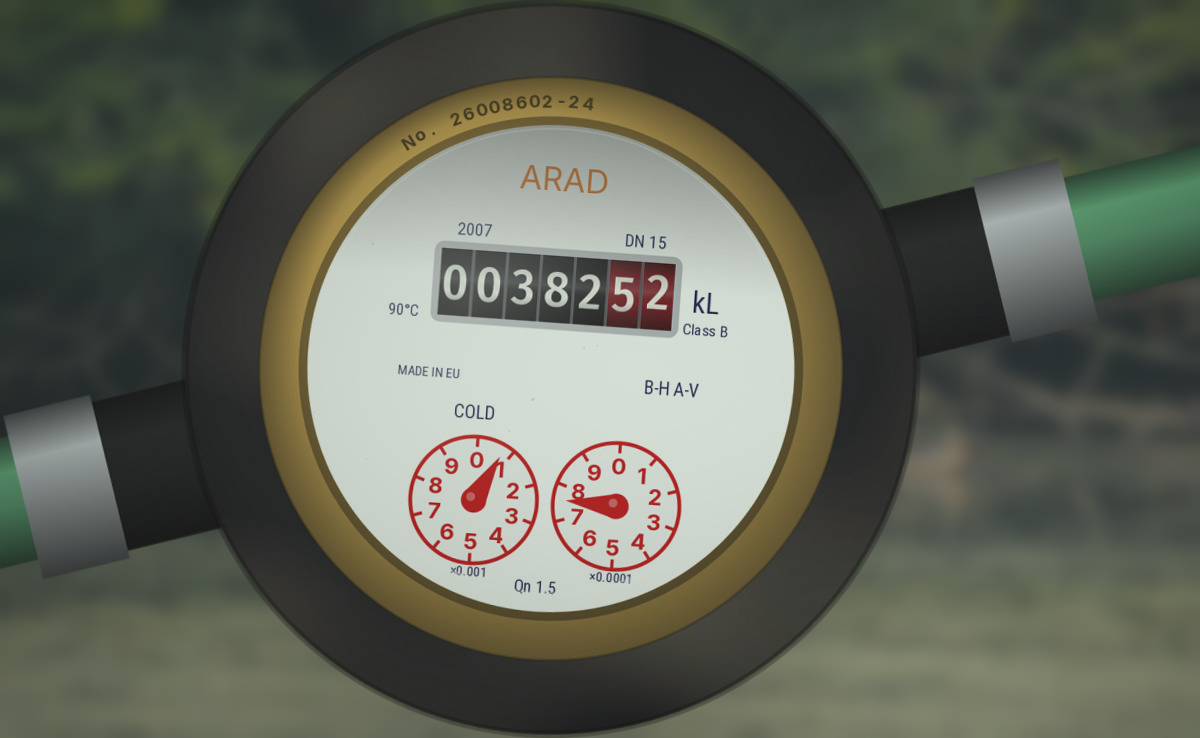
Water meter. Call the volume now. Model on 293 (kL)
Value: 382.5207 (kL)
